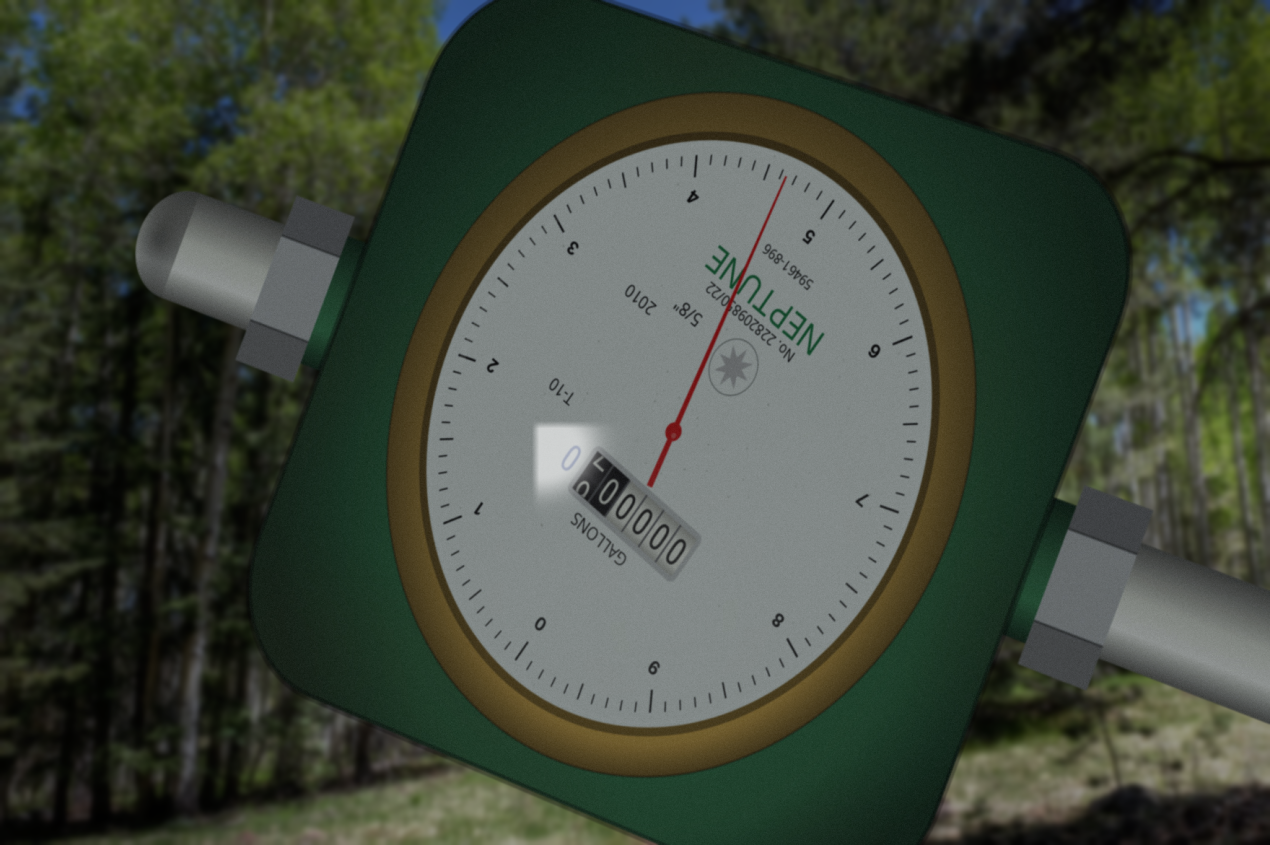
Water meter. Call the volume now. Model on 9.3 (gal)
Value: 64.6 (gal)
